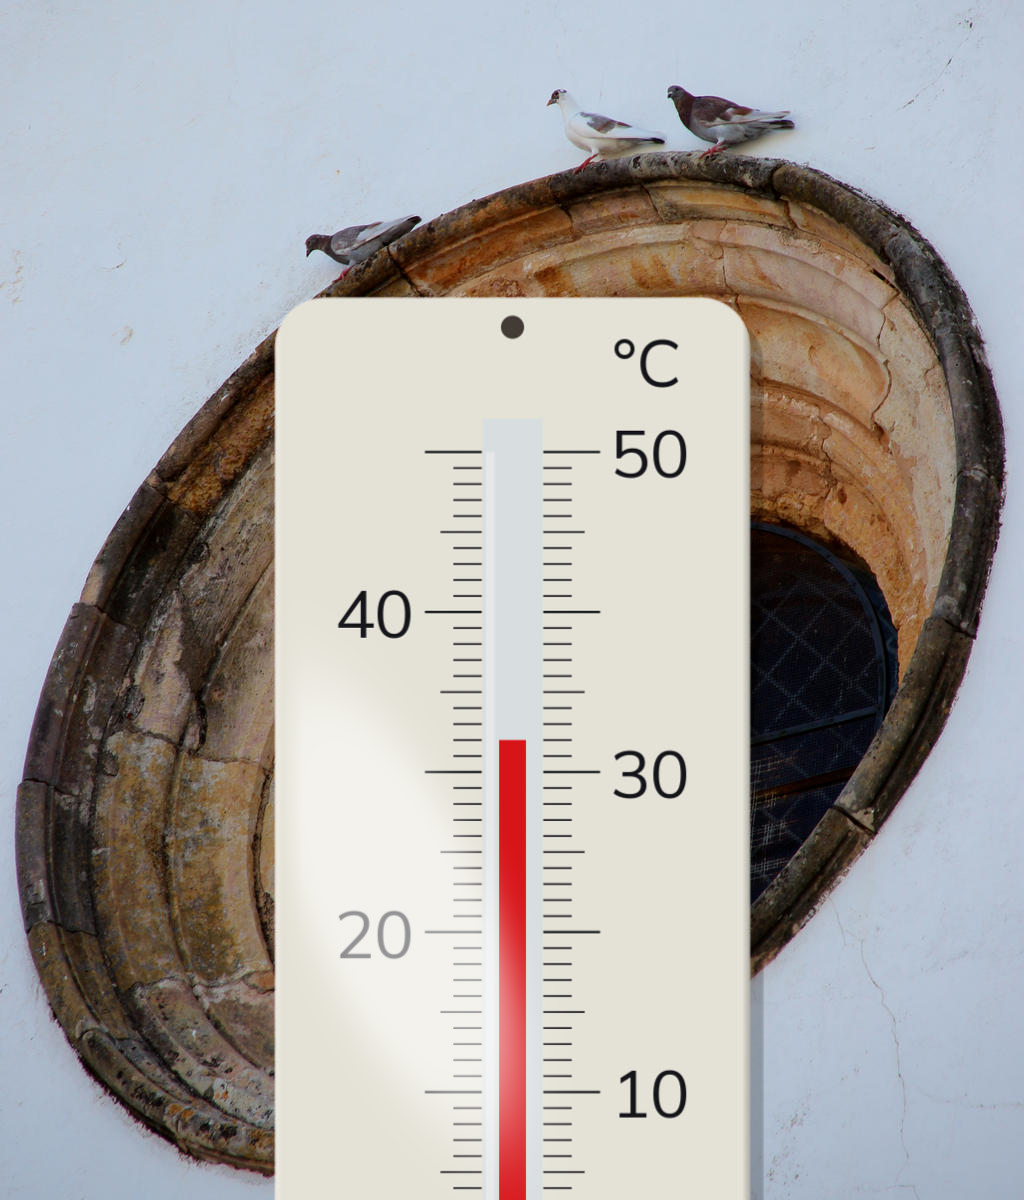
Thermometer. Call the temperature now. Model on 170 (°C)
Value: 32 (°C)
